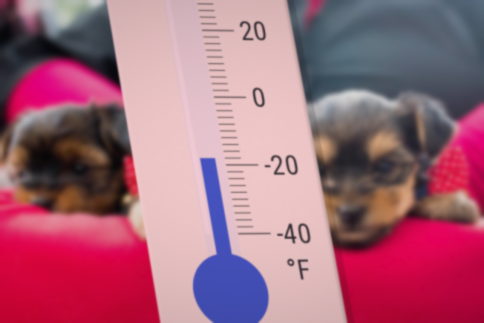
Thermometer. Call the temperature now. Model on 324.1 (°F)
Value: -18 (°F)
